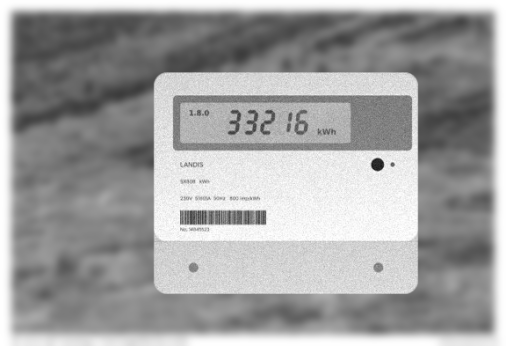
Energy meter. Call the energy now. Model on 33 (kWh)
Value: 33216 (kWh)
